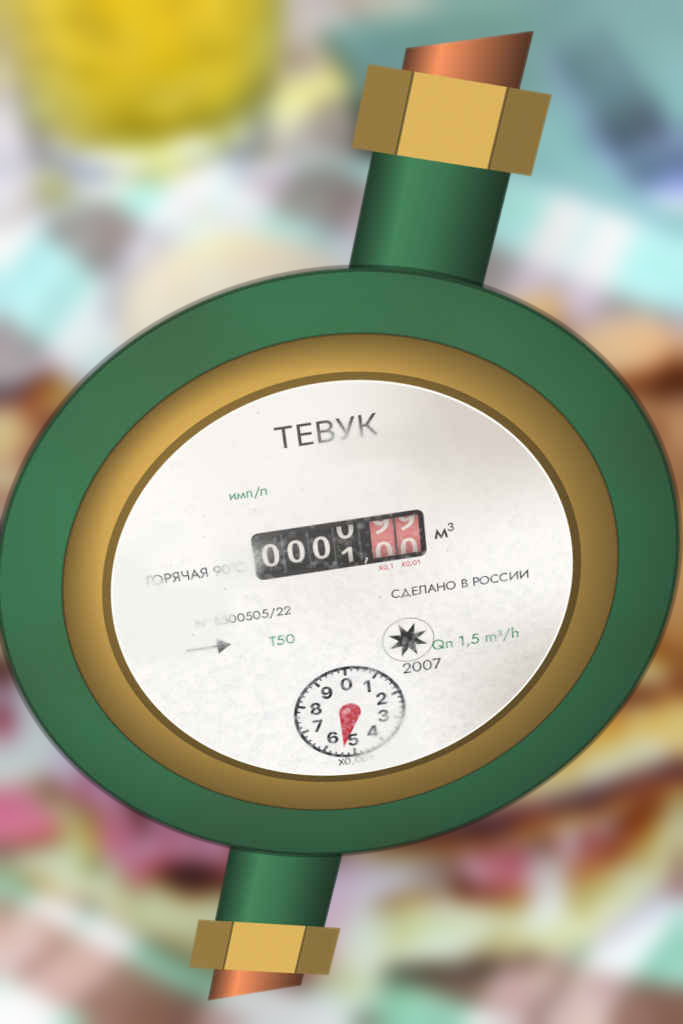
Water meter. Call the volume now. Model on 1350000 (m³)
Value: 0.995 (m³)
